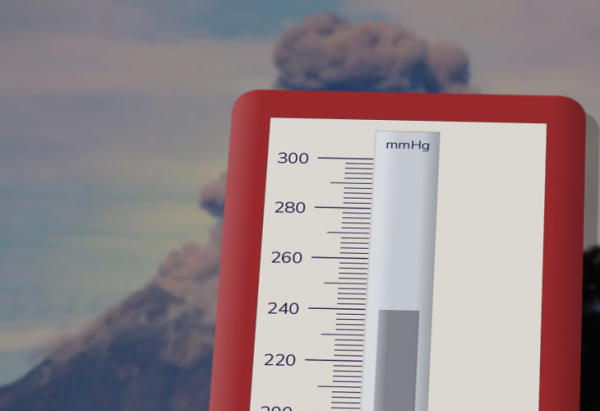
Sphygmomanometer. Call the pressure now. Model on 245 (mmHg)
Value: 240 (mmHg)
